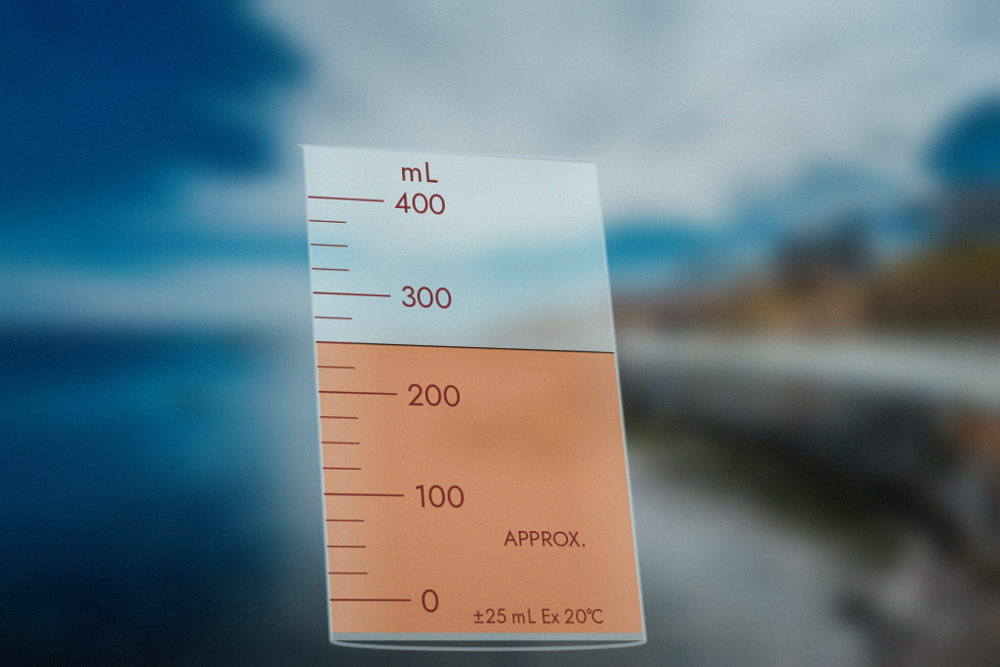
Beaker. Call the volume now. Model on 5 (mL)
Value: 250 (mL)
